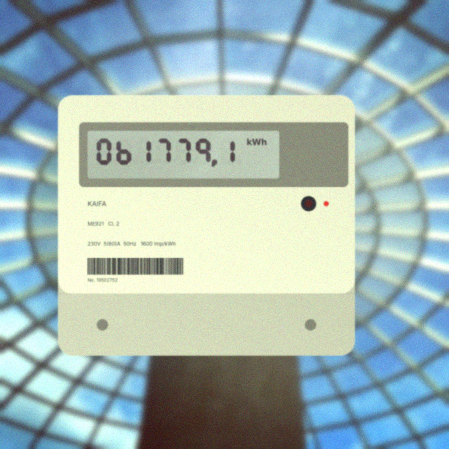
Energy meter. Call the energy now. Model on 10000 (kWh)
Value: 61779.1 (kWh)
